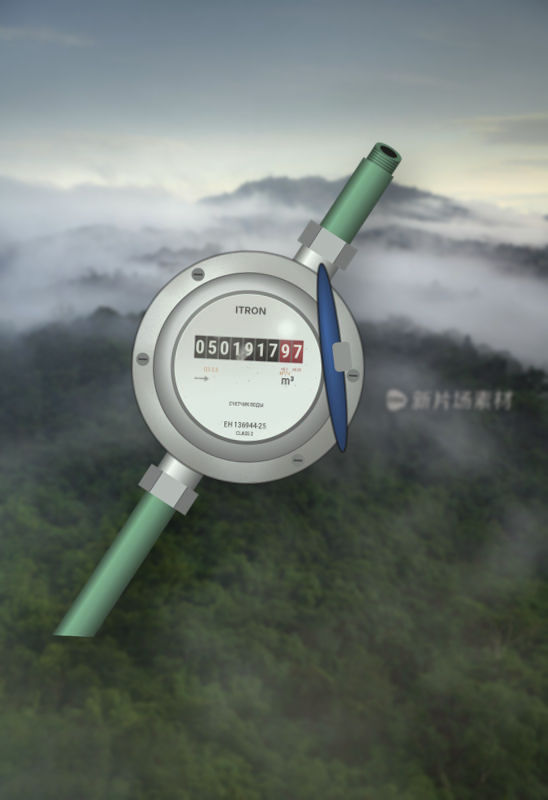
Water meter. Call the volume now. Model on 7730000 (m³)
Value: 501917.97 (m³)
